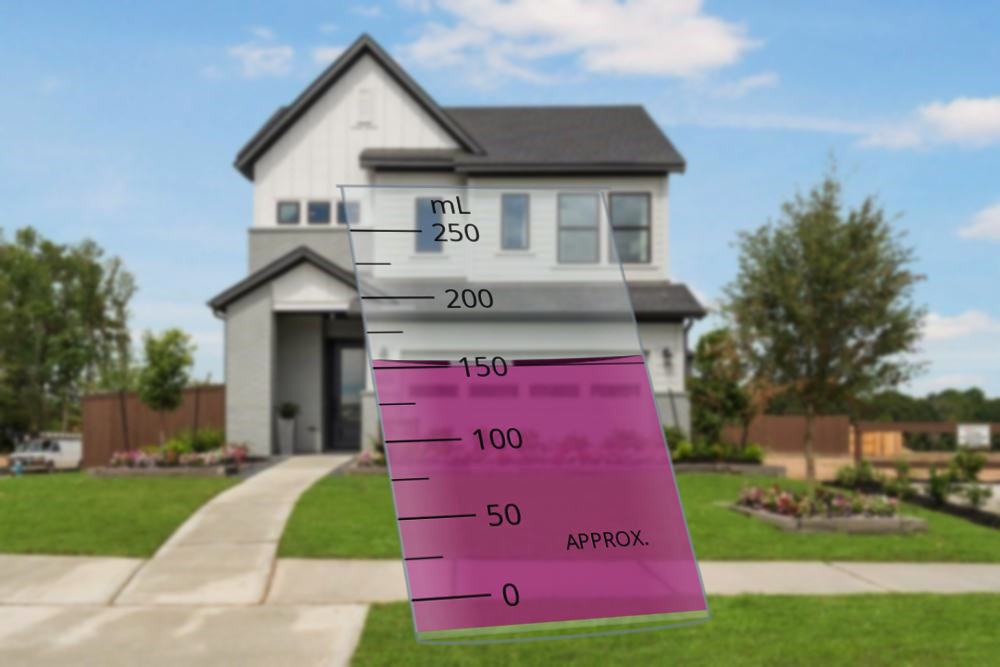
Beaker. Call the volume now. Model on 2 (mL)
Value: 150 (mL)
